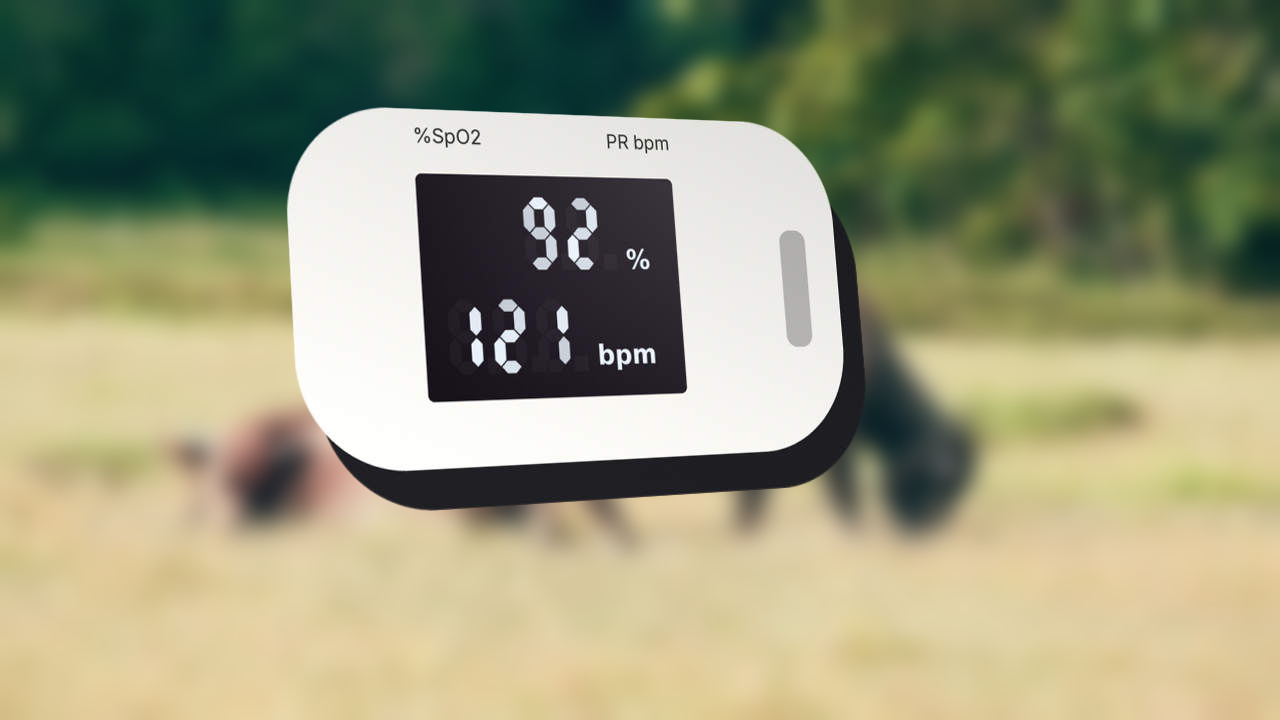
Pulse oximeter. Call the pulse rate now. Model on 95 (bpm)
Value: 121 (bpm)
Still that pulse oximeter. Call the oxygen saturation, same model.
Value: 92 (%)
